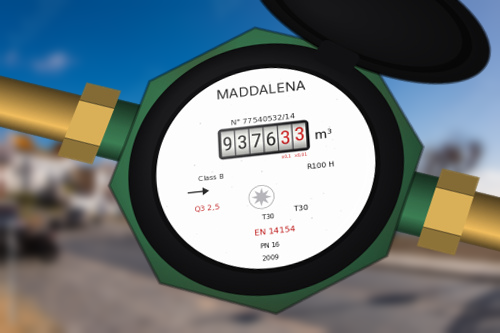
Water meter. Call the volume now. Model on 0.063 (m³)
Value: 9376.33 (m³)
